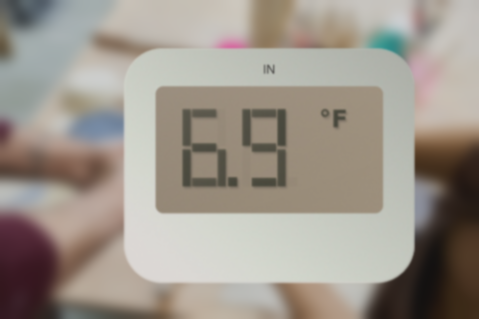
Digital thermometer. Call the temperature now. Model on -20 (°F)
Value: 6.9 (°F)
